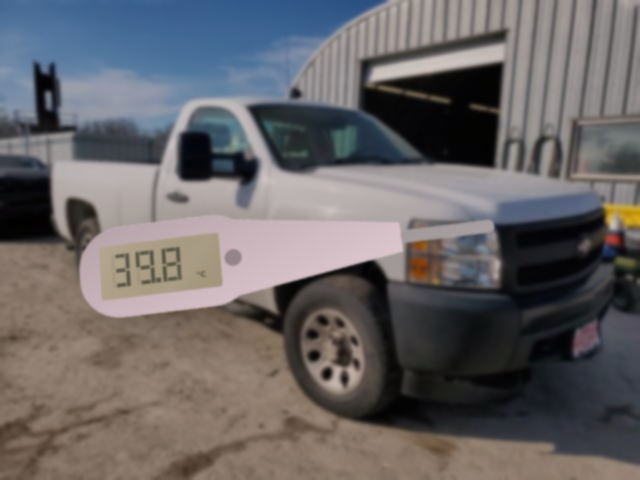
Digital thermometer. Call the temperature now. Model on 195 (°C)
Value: 39.8 (°C)
